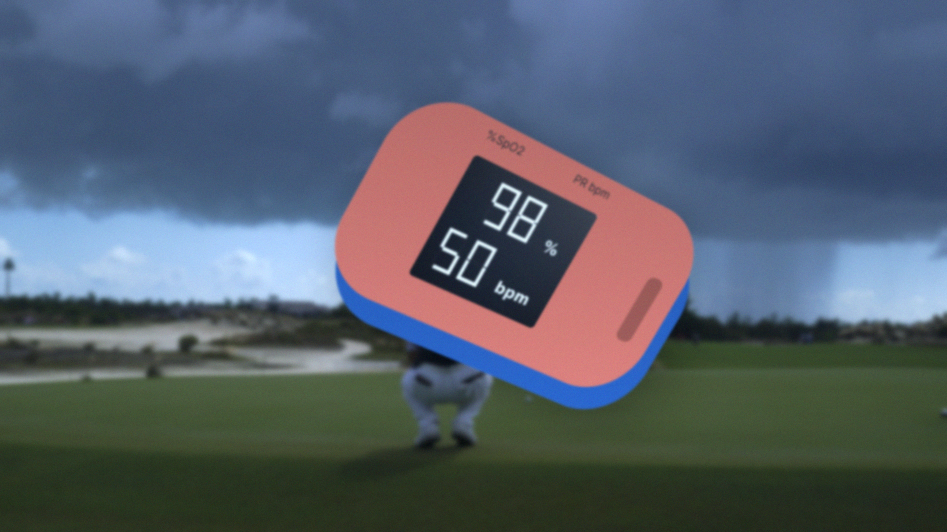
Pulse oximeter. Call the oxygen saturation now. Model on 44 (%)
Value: 98 (%)
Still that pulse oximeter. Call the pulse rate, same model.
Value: 50 (bpm)
